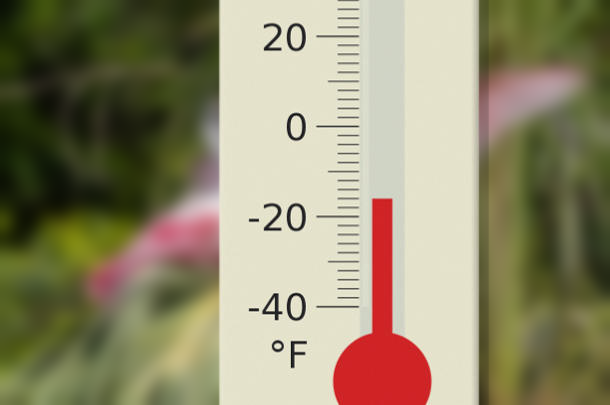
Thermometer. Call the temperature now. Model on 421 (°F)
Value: -16 (°F)
